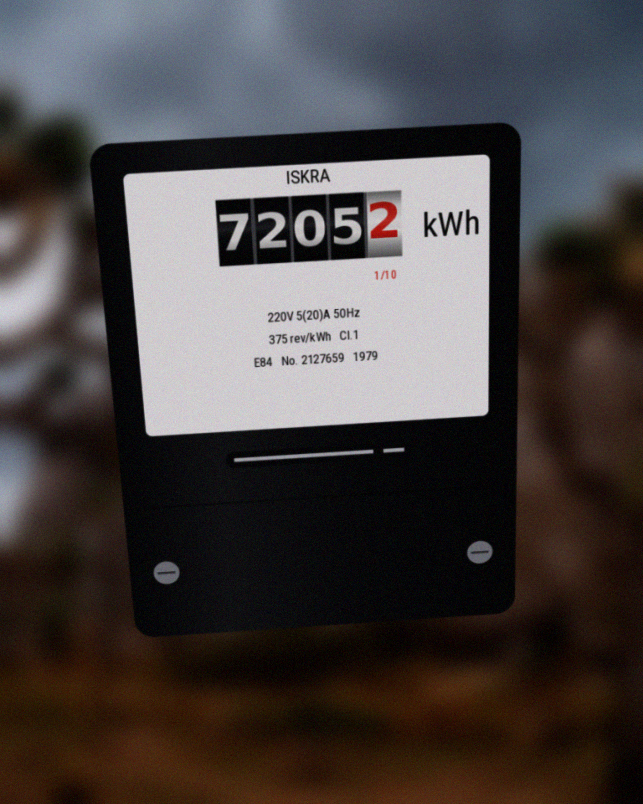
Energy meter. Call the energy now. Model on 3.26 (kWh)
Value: 7205.2 (kWh)
